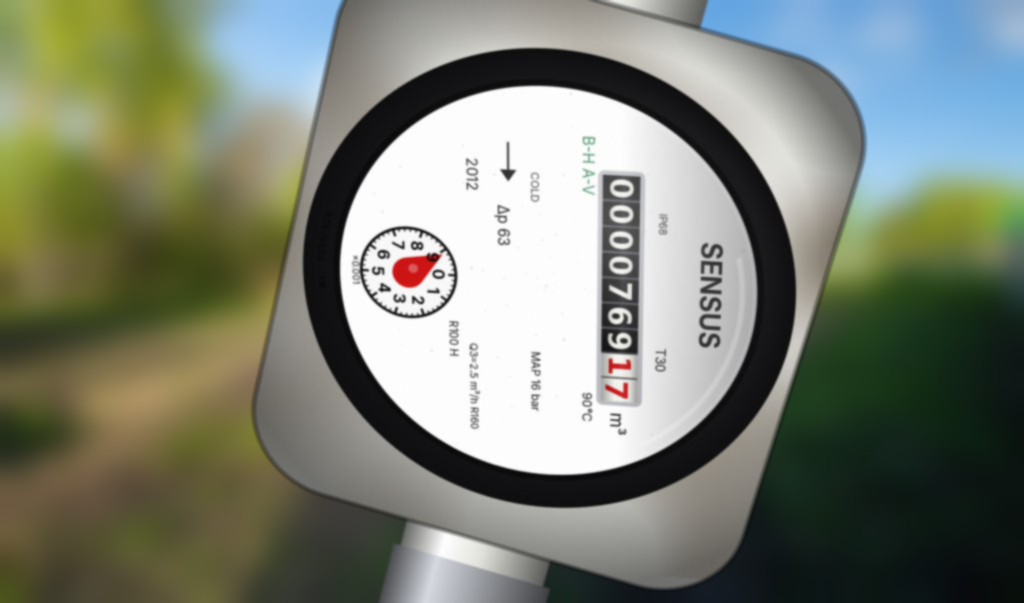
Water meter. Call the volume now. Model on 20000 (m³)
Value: 769.169 (m³)
